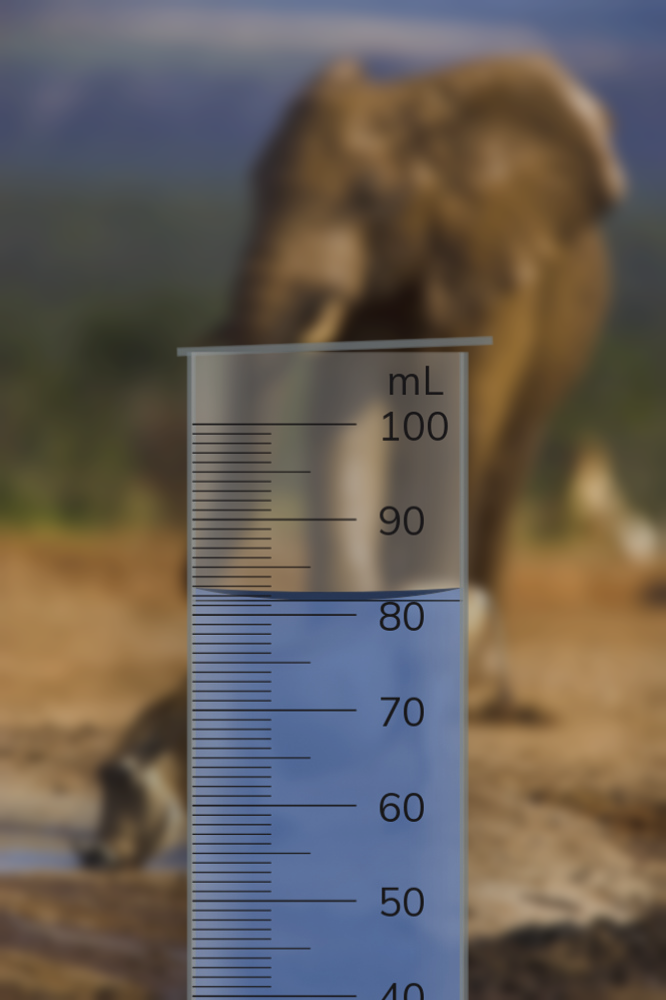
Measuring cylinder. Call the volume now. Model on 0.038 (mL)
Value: 81.5 (mL)
